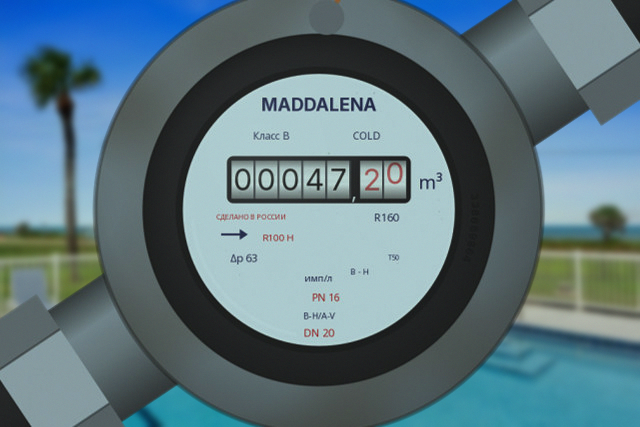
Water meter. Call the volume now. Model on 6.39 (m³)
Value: 47.20 (m³)
